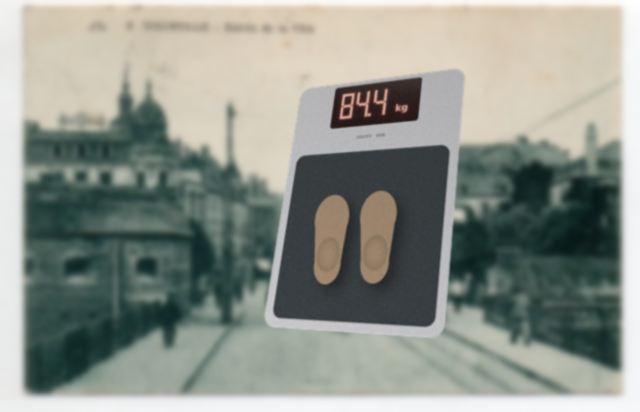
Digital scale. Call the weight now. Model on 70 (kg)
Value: 84.4 (kg)
